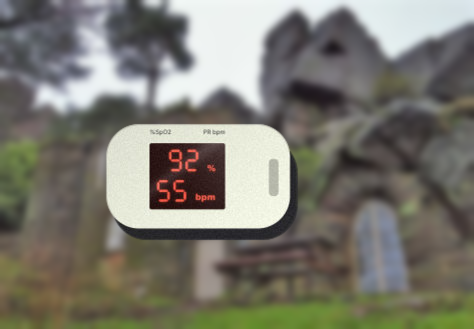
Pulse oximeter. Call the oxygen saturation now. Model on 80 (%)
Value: 92 (%)
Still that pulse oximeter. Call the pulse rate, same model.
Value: 55 (bpm)
